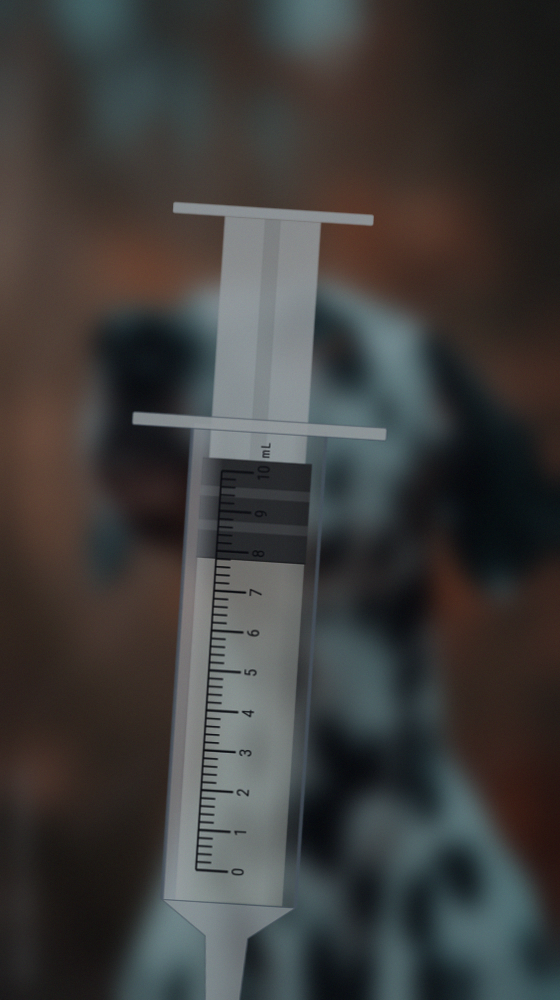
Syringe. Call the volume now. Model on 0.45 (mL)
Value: 7.8 (mL)
